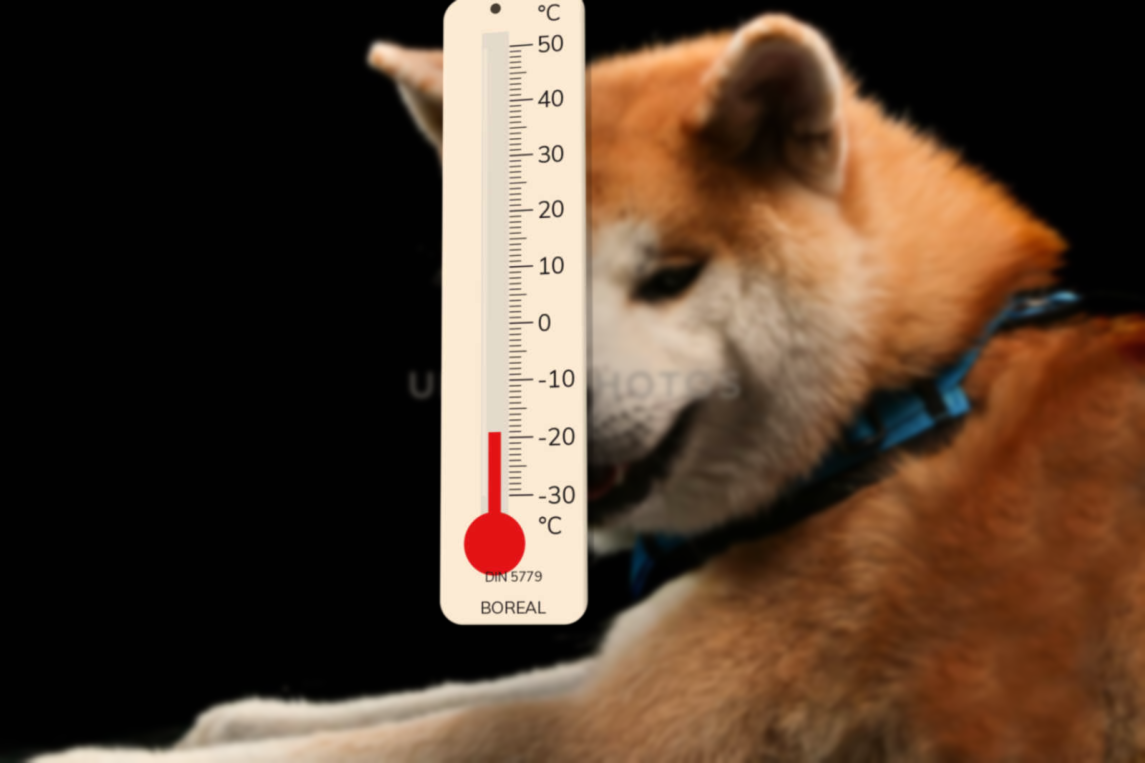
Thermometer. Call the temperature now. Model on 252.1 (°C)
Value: -19 (°C)
